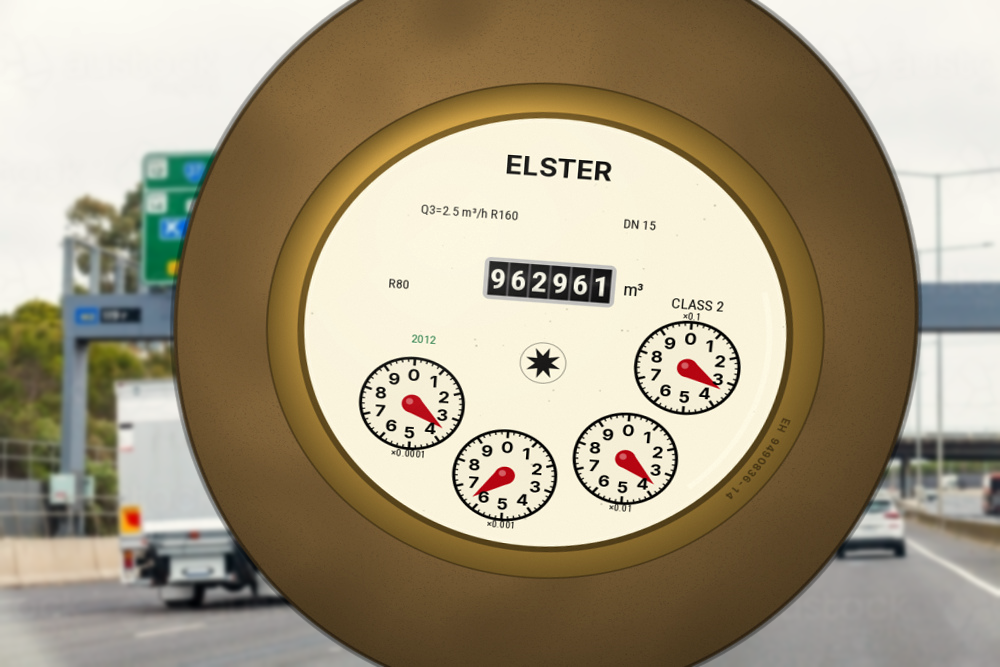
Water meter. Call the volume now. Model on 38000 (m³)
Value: 962961.3363 (m³)
